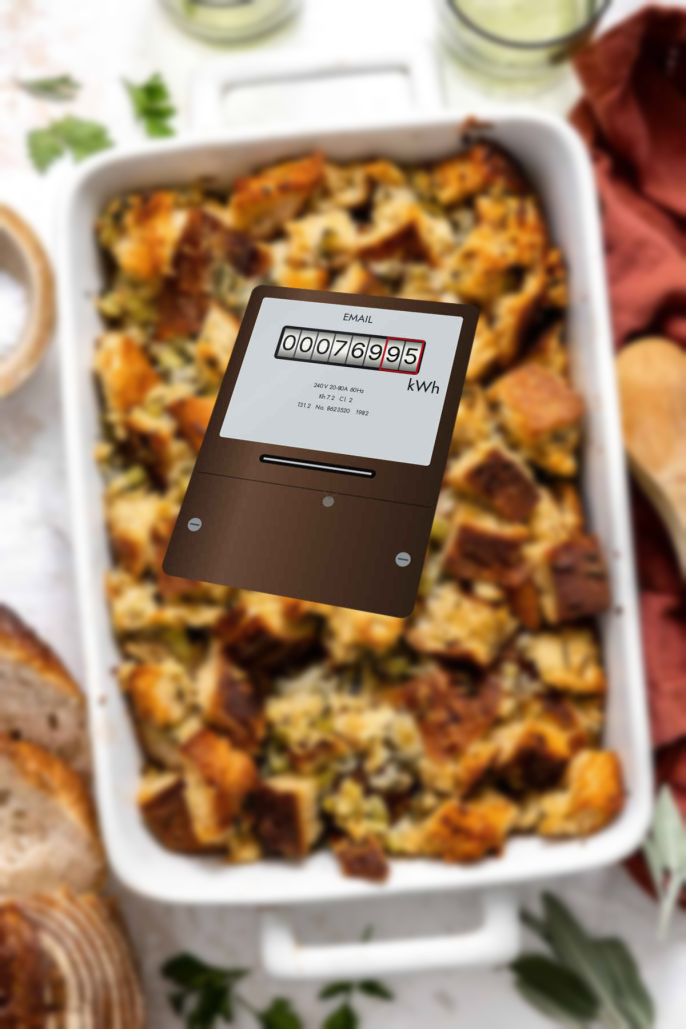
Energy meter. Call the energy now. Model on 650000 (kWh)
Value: 769.95 (kWh)
